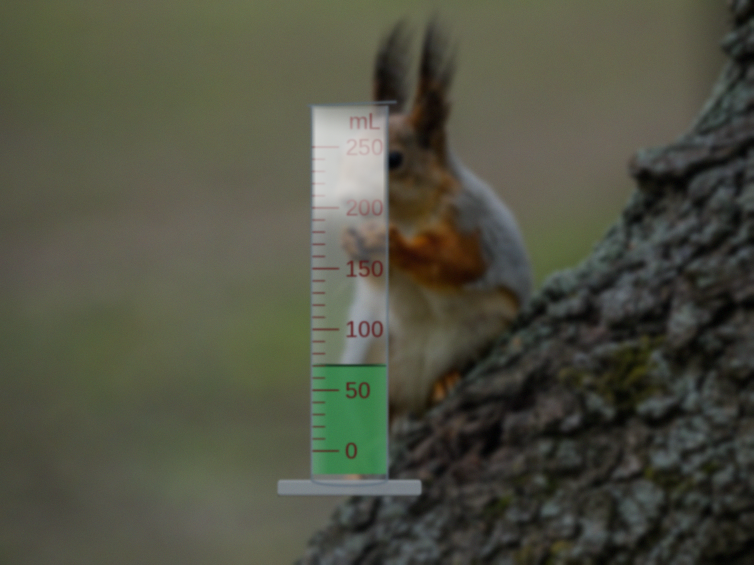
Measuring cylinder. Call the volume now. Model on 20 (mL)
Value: 70 (mL)
